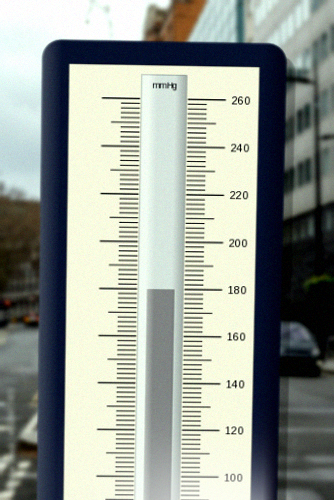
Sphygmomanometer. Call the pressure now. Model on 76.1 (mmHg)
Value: 180 (mmHg)
